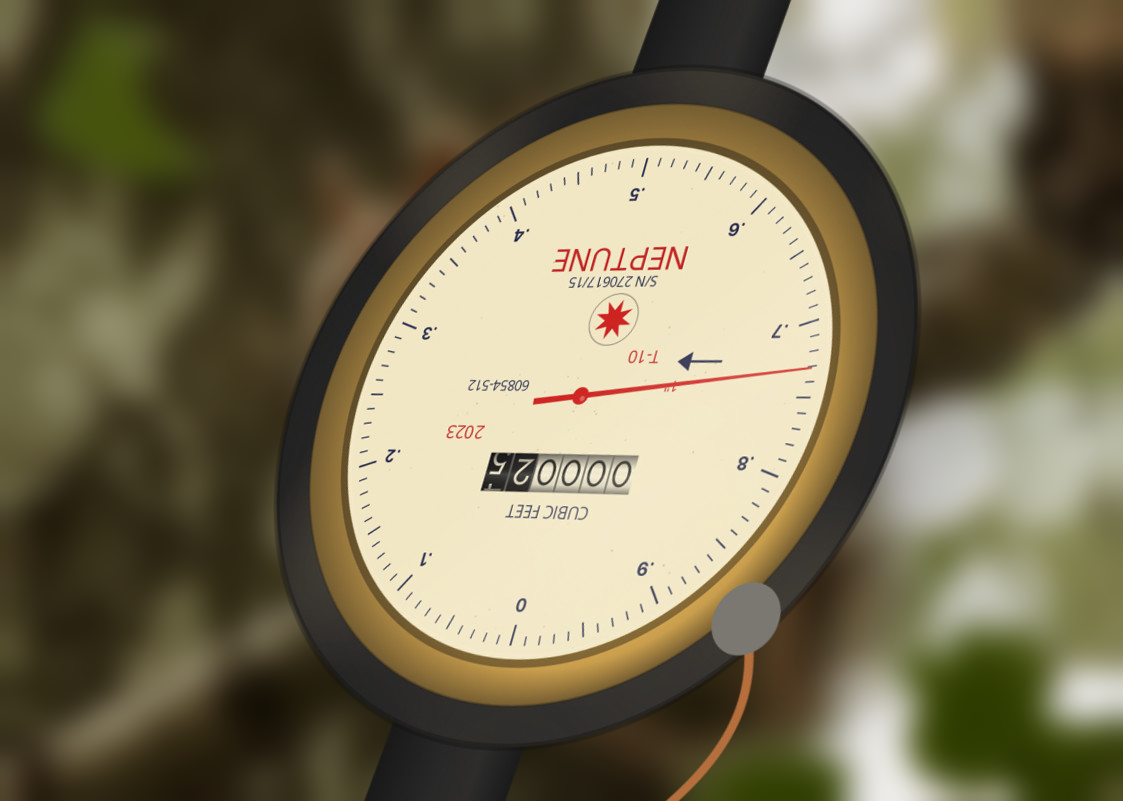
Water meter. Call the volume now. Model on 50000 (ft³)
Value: 24.73 (ft³)
